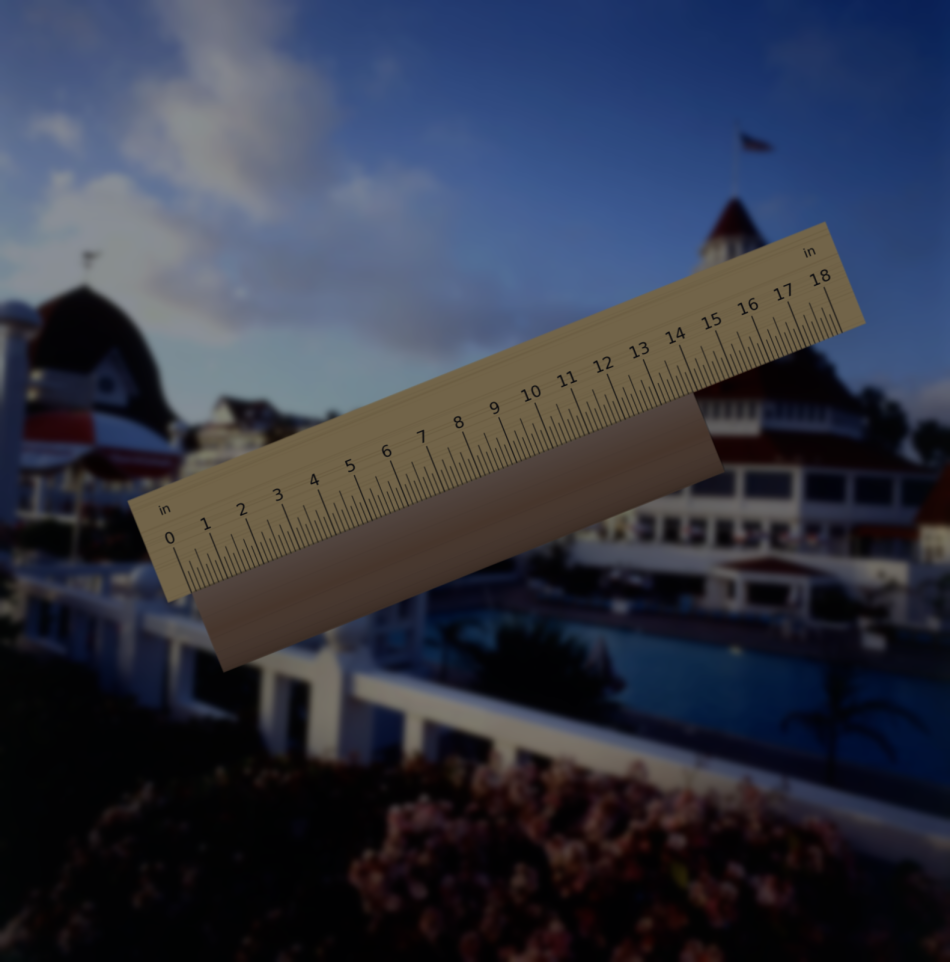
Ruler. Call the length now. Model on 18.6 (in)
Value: 13.875 (in)
